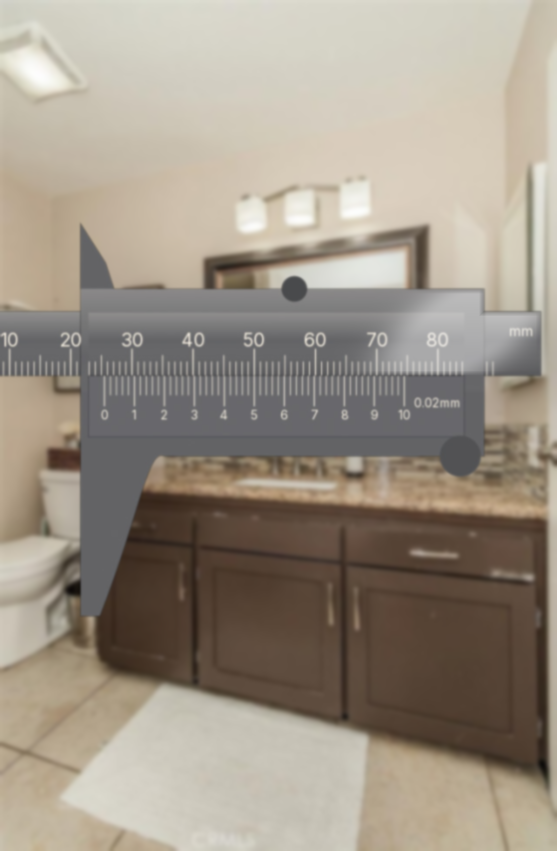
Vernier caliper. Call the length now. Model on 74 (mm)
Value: 25.5 (mm)
